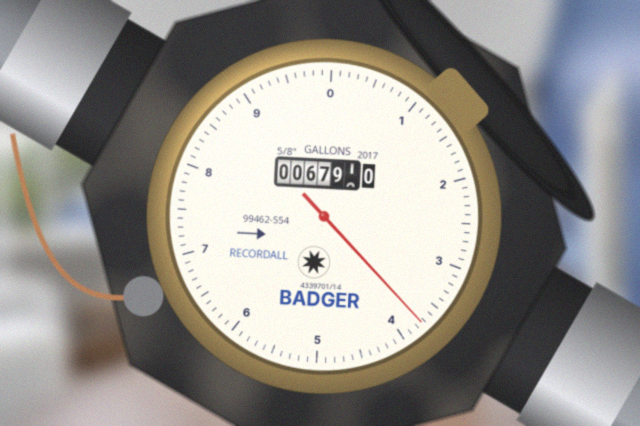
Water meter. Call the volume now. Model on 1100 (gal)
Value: 67913.7 (gal)
